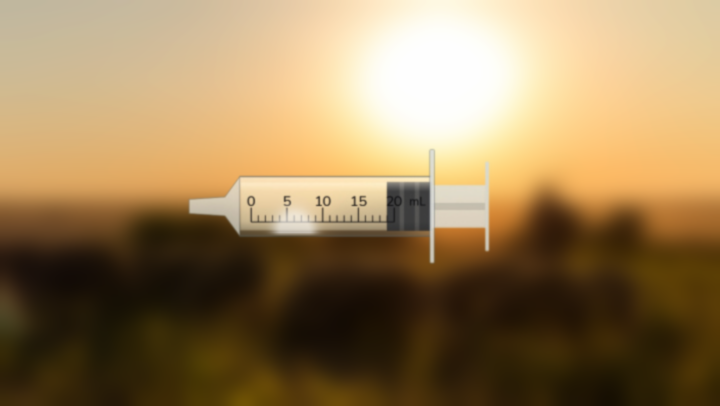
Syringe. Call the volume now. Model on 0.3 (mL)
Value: 19 (mL)
